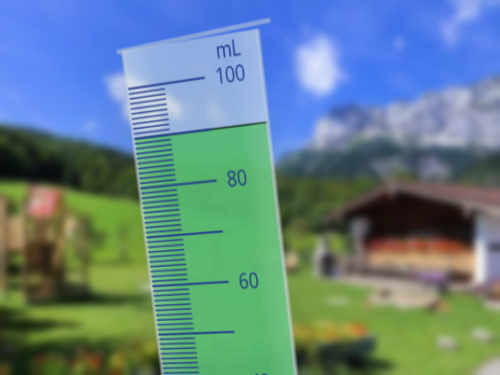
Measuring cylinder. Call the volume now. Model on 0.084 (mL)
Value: 90 (mL)
